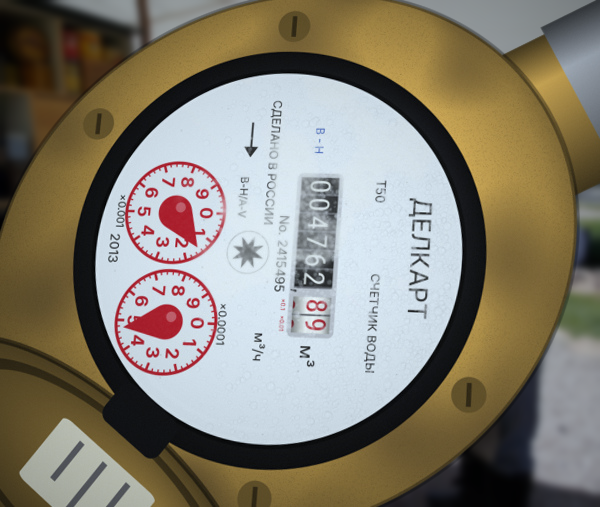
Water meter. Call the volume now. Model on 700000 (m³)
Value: 4762.8914 (m³)
